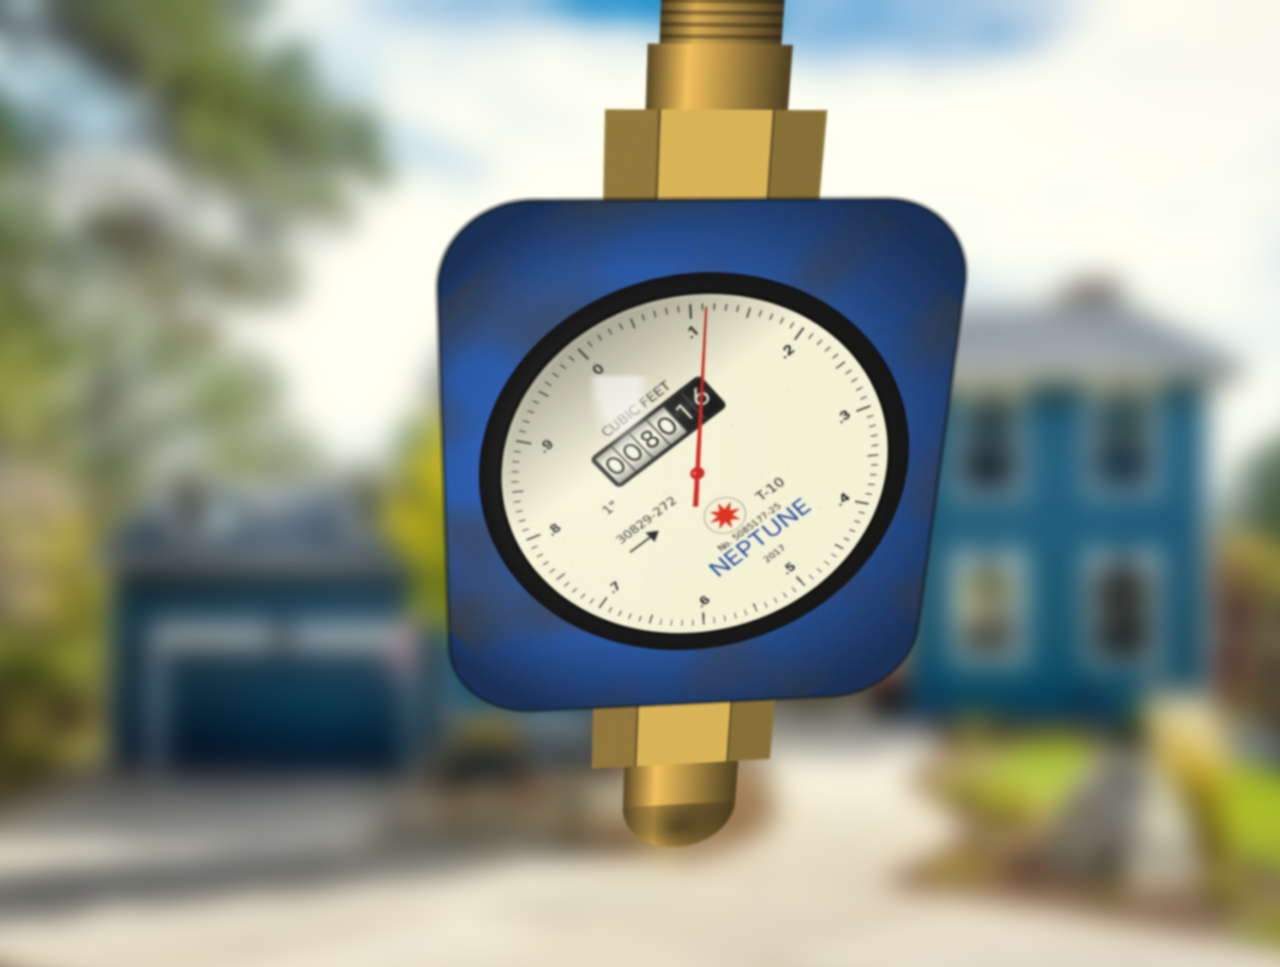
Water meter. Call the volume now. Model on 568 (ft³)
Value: 8016.11 (ft³)
